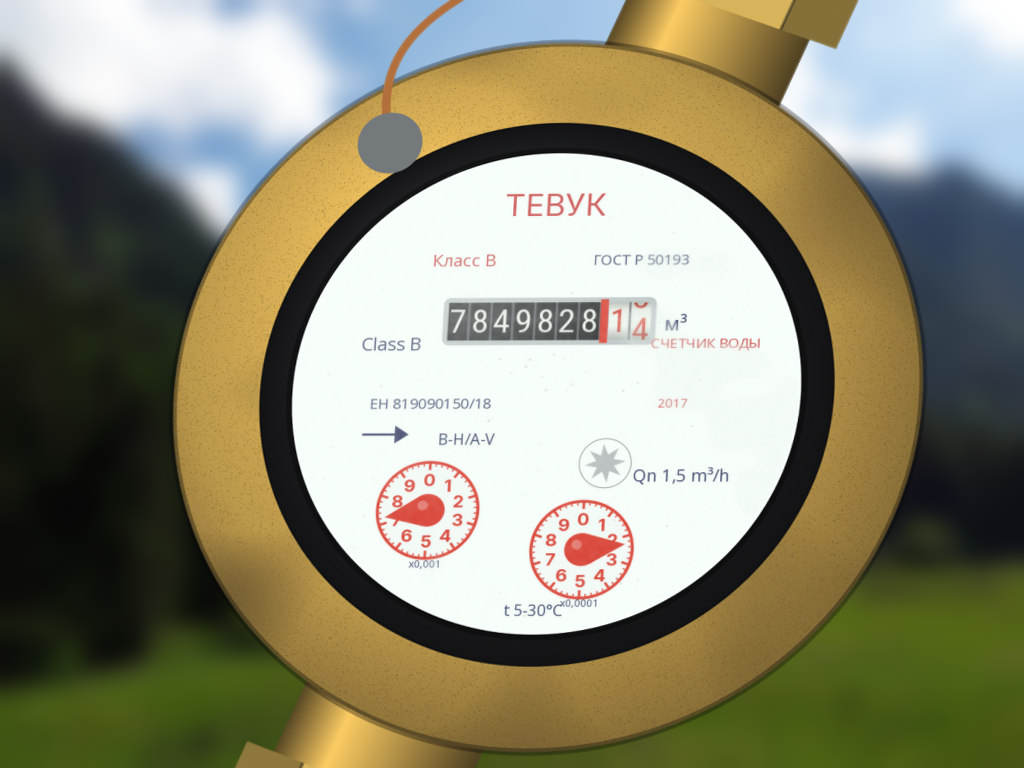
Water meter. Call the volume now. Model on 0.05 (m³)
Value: 7849828.1372 (m³)
